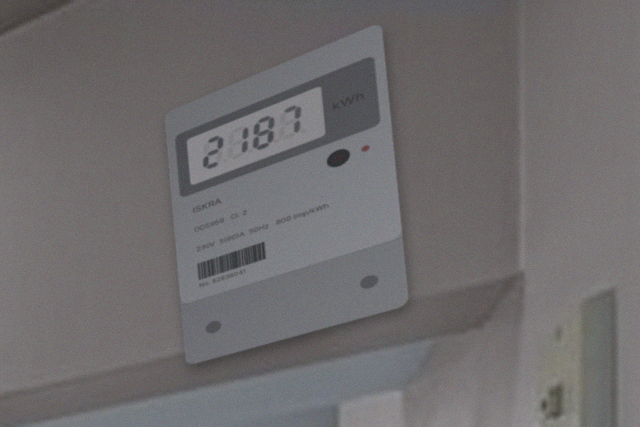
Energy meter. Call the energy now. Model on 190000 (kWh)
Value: 2187 (kWh)
